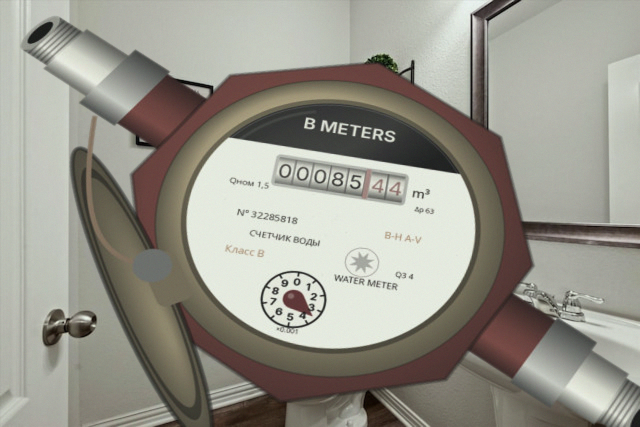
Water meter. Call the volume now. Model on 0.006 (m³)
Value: 85.443 (m³)
